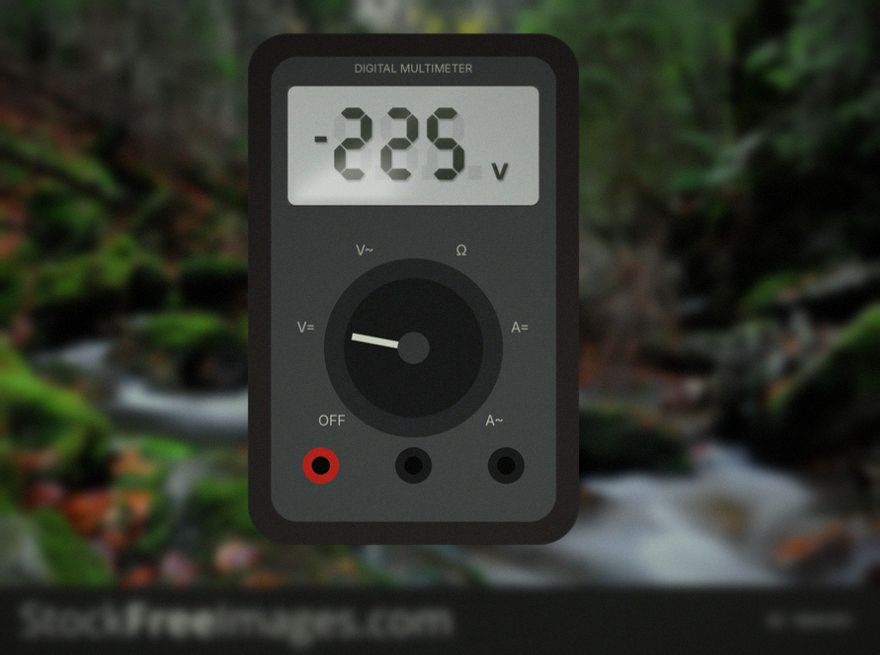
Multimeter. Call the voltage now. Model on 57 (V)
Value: -225 (V)
